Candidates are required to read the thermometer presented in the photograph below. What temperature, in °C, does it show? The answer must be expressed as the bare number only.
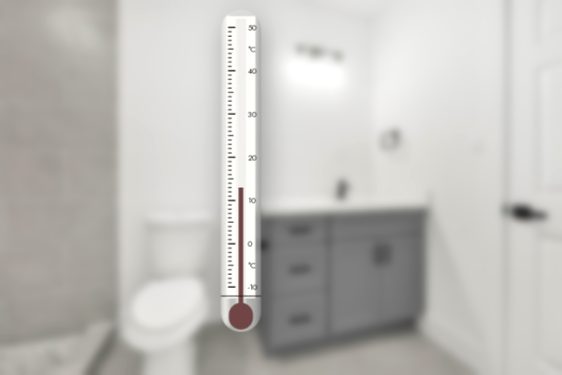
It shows 13
